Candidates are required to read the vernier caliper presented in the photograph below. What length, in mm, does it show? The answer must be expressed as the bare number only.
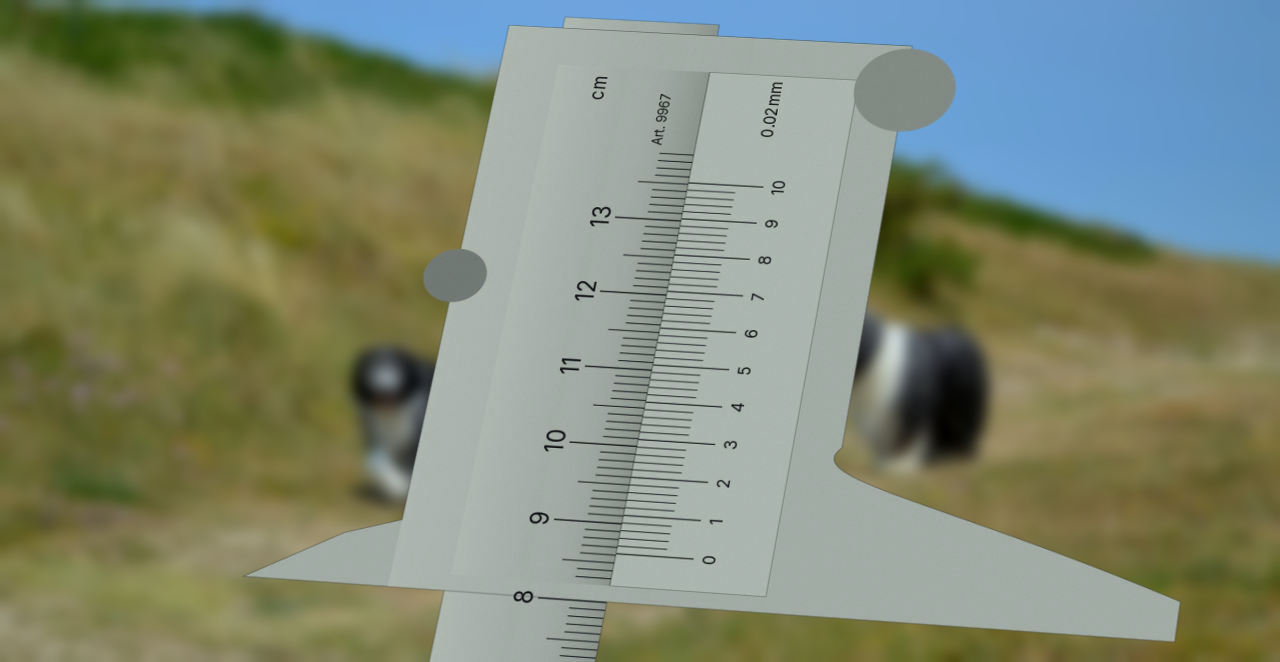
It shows 86.2
